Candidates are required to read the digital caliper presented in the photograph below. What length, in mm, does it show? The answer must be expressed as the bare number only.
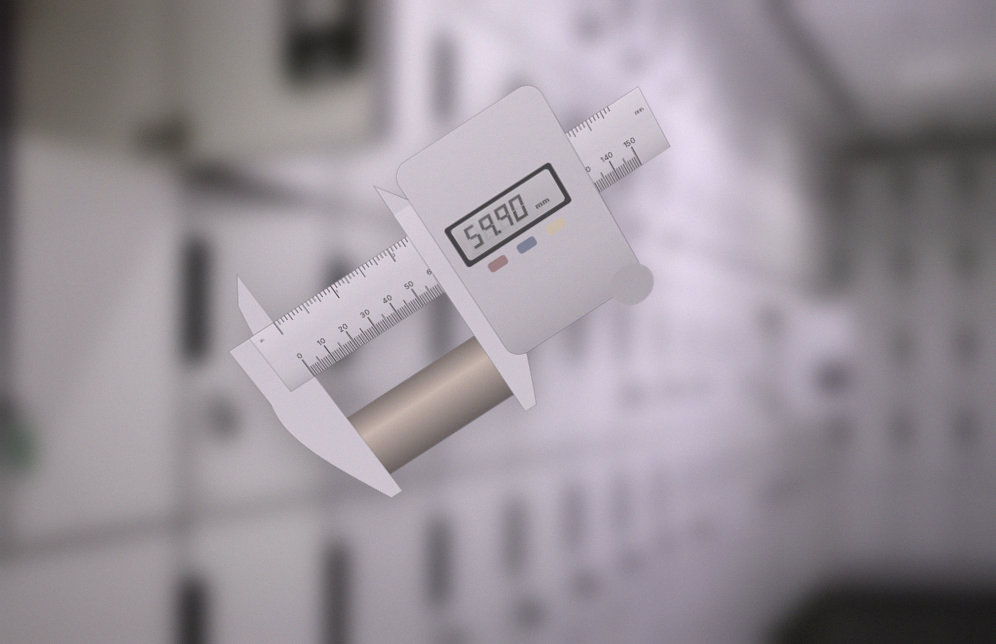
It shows 59.90
